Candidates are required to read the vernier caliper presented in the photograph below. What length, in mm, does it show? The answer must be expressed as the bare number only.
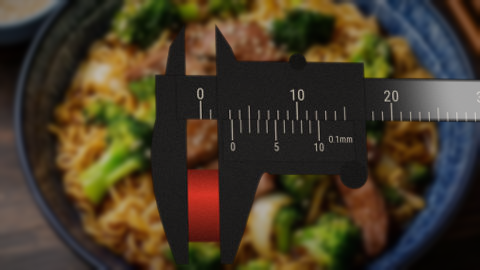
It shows 3.2
